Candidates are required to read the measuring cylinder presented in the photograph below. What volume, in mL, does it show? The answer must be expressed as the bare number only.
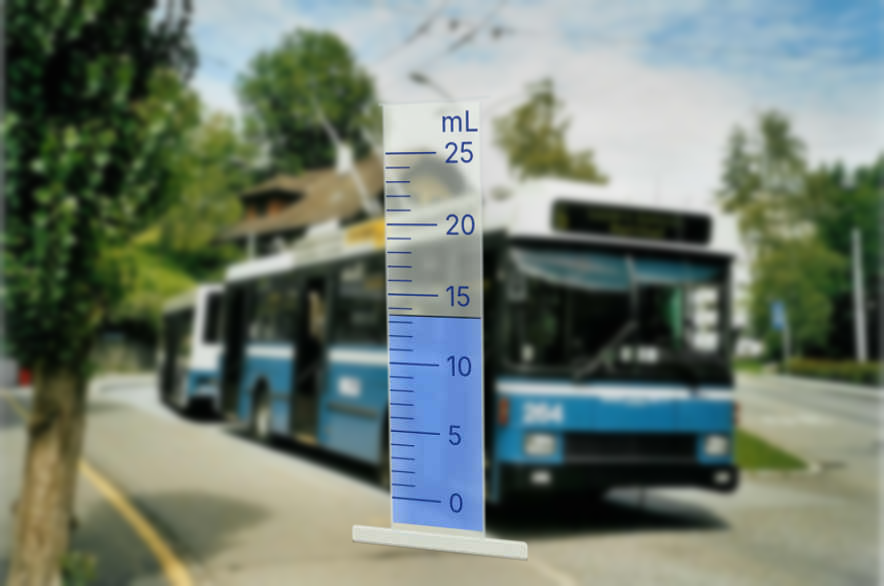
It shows 13.5
